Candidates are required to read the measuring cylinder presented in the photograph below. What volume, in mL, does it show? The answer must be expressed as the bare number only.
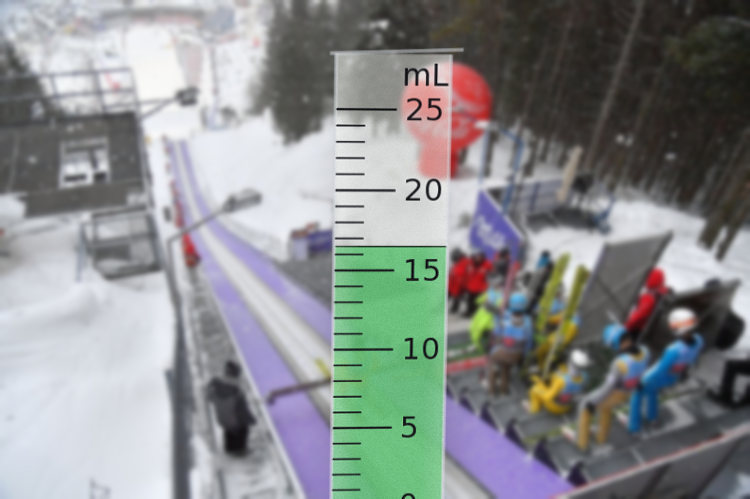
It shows 16.5
